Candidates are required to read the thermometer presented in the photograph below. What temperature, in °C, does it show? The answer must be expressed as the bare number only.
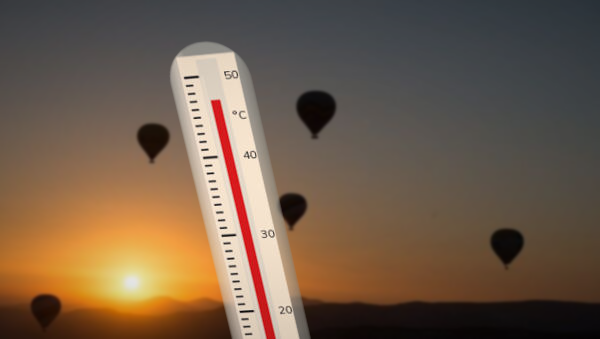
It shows 47
